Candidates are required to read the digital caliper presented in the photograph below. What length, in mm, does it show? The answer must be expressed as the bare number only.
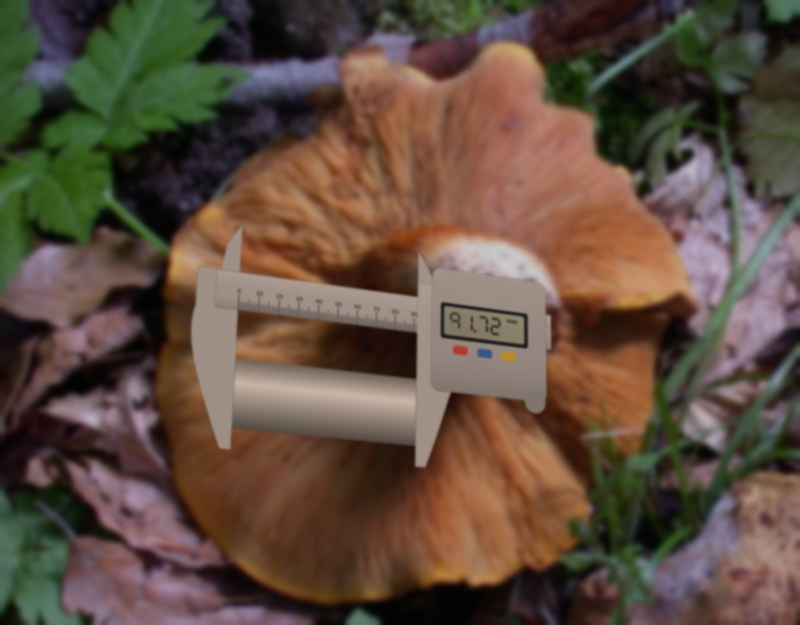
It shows 91.72
